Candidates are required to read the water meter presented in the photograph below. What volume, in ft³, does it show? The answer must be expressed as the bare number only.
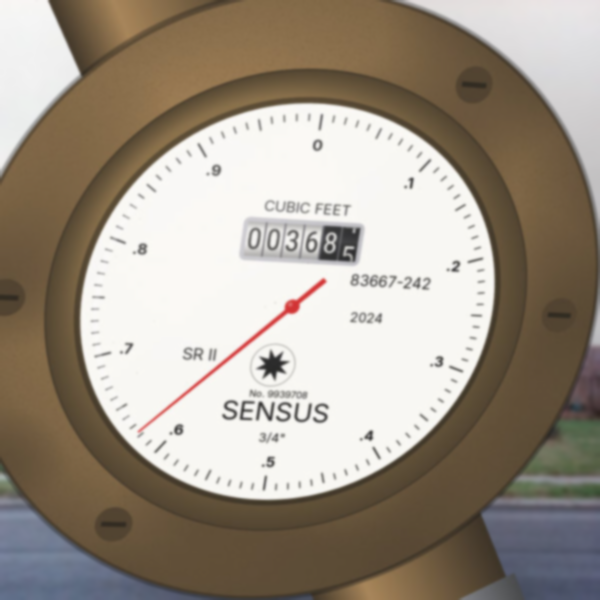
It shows 3684.62
